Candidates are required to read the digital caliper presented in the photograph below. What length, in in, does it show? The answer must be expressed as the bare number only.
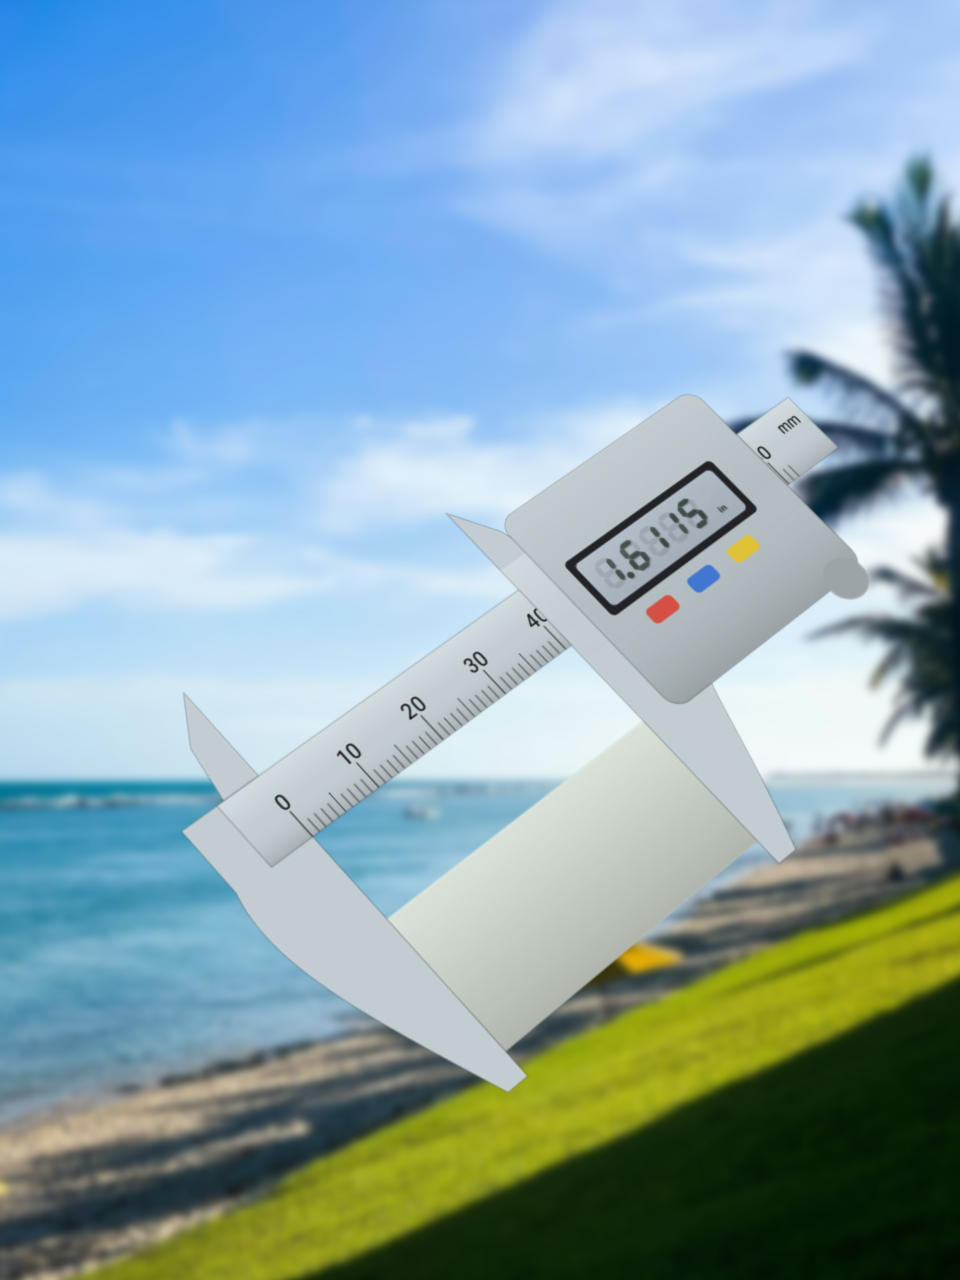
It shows 1.6115
